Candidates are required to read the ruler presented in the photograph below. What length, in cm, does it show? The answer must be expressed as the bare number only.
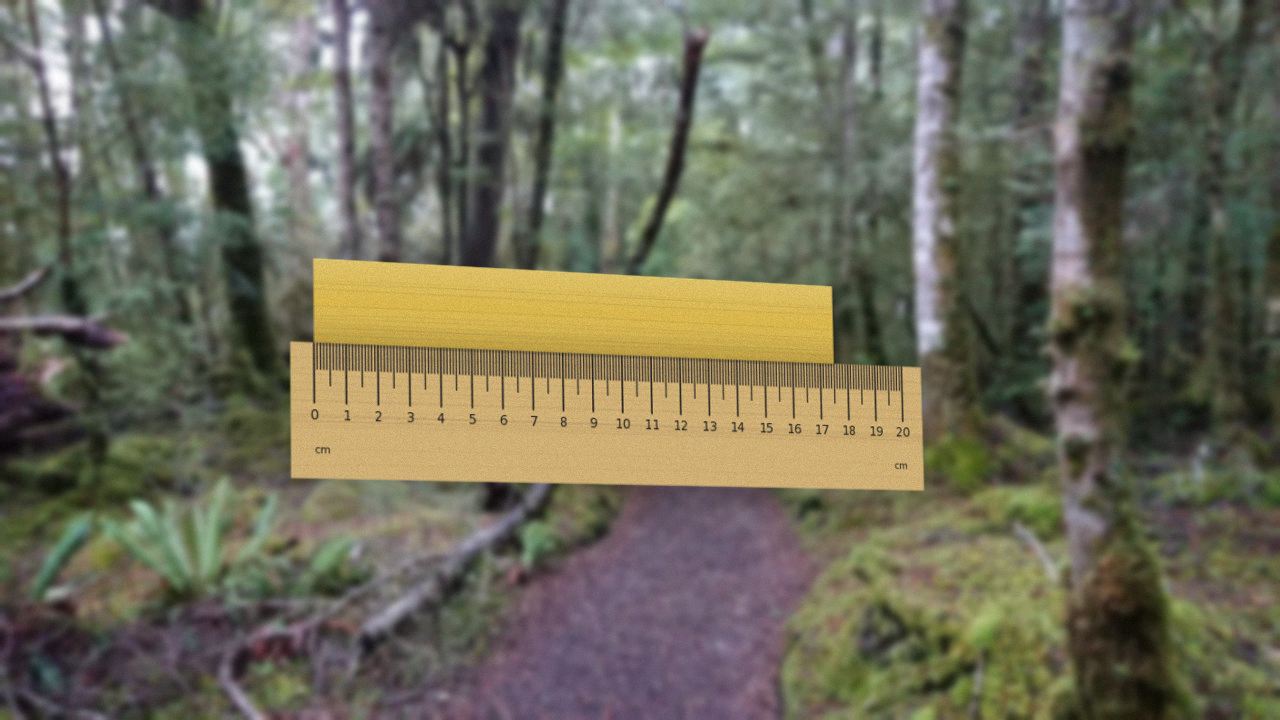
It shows 17.5
